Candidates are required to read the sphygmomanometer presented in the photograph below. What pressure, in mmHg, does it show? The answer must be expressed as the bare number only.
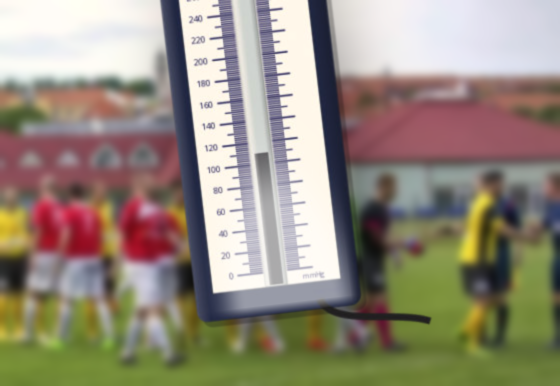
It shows 110
